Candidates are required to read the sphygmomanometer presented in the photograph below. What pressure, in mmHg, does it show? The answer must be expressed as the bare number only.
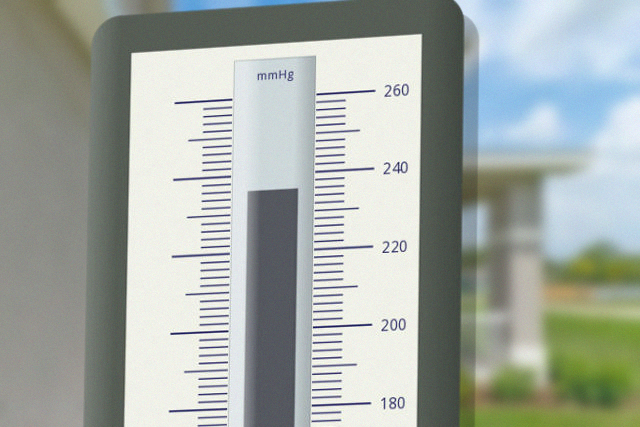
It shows 236
